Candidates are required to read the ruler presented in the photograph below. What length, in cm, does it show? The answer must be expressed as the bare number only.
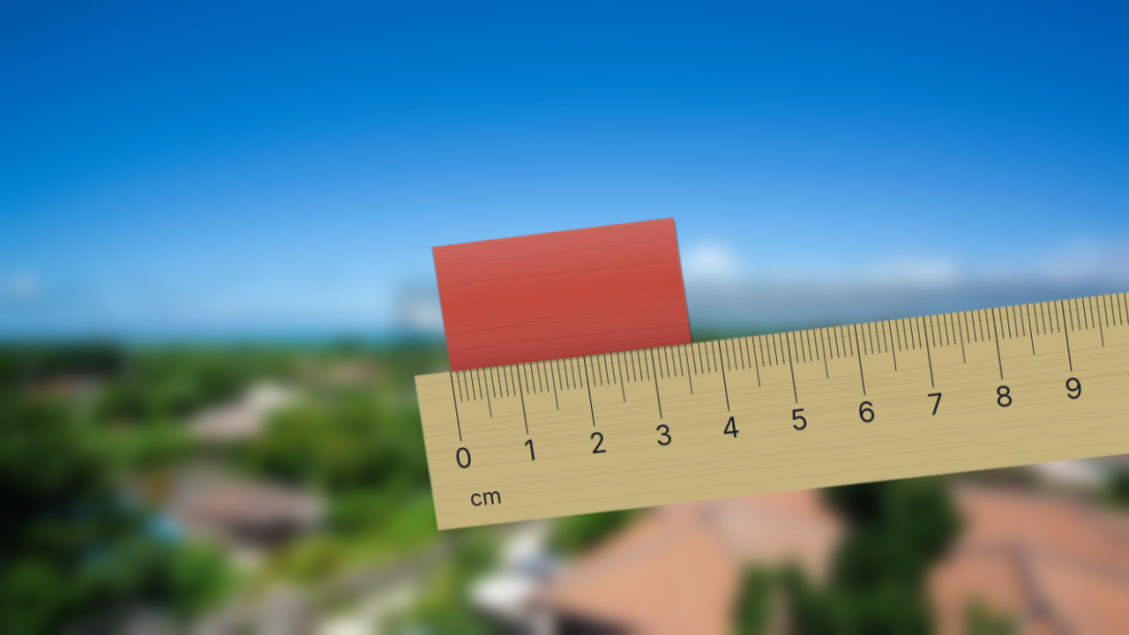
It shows 3.6
